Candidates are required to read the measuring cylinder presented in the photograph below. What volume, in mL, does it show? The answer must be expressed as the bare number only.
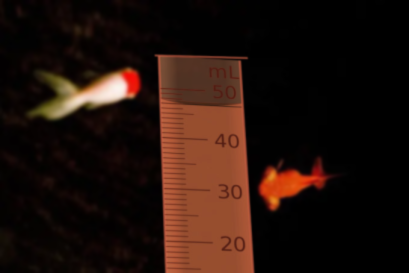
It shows 47
